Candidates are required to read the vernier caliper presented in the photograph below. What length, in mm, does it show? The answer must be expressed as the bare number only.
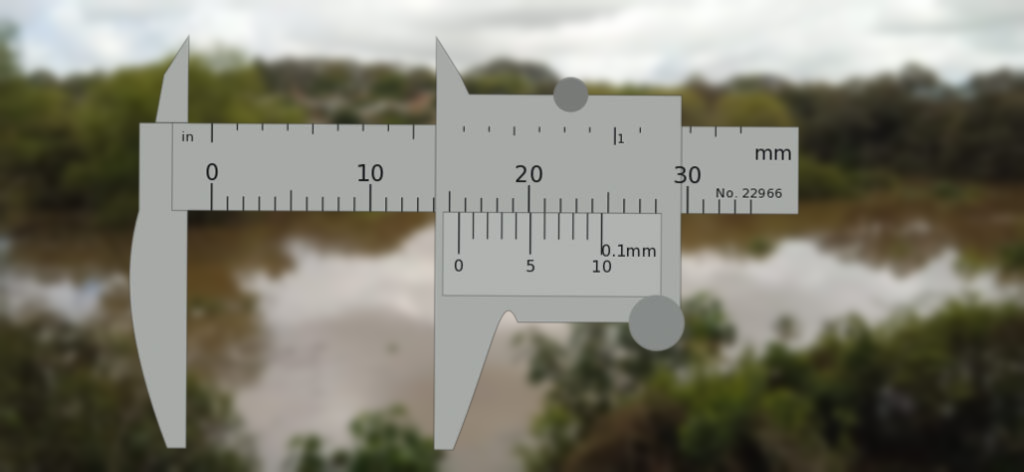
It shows 15.6
